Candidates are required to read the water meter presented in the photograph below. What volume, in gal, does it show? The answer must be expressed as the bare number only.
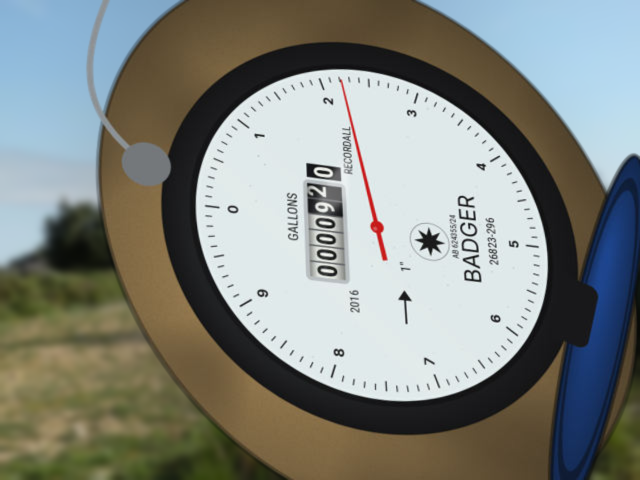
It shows 922.2
